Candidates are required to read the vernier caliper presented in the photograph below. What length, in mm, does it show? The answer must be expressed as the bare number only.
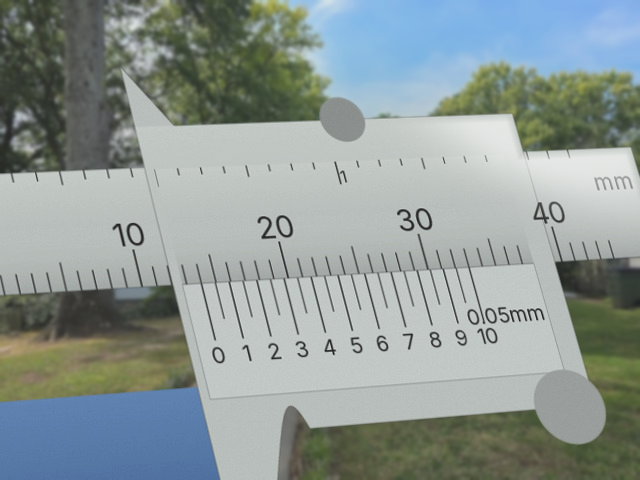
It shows 14.0
